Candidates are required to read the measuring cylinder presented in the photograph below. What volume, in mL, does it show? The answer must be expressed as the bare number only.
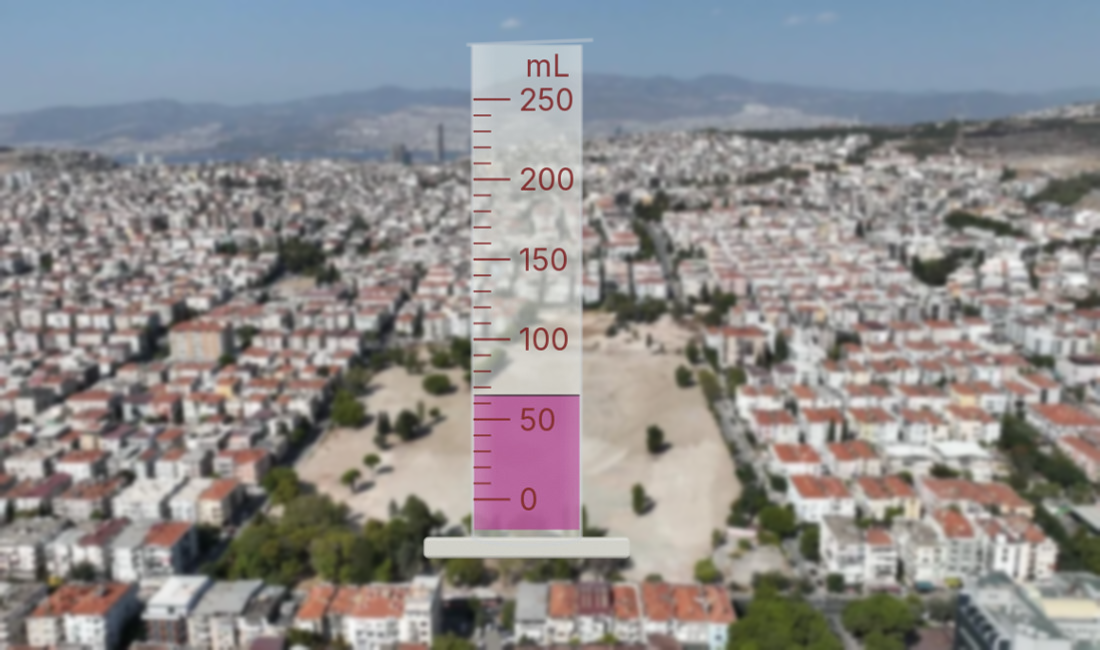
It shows 65
